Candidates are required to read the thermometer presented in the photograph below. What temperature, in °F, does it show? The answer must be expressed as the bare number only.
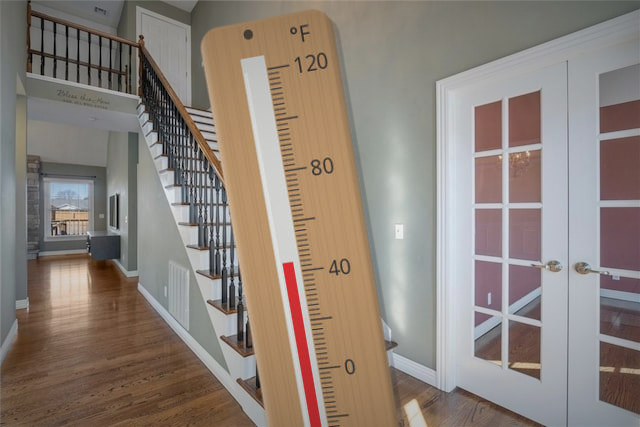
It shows 44
